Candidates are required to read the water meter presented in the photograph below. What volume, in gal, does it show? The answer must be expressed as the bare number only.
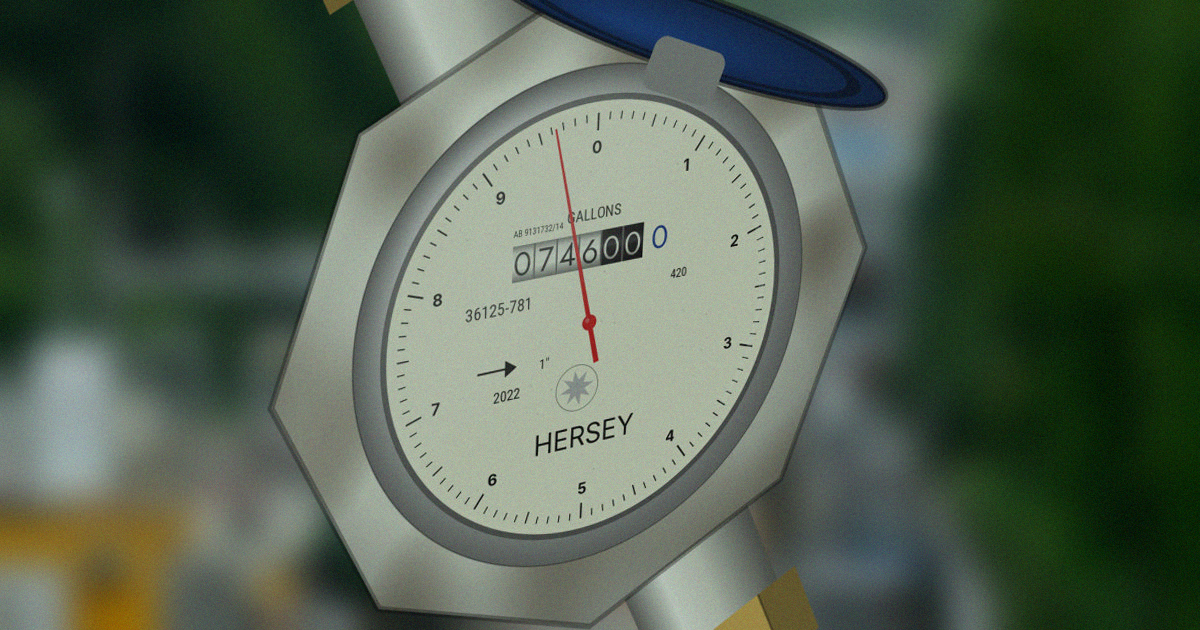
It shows 745999.6
